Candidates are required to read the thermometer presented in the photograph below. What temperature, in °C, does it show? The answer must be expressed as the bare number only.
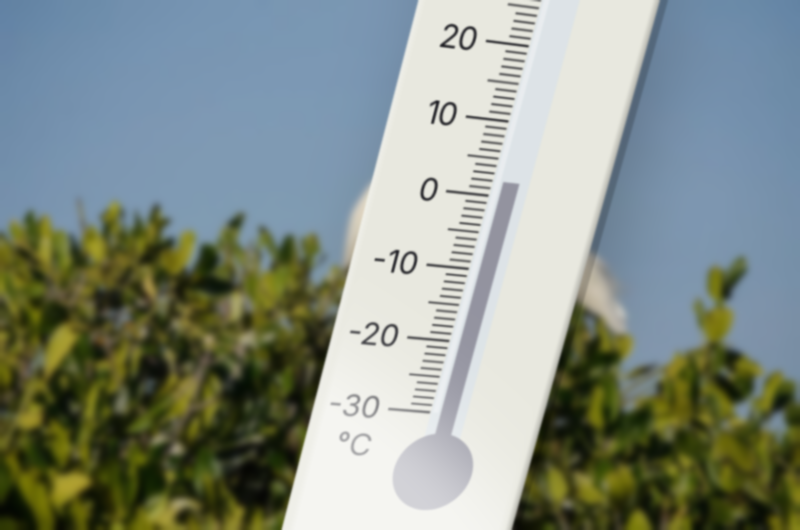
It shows 2
